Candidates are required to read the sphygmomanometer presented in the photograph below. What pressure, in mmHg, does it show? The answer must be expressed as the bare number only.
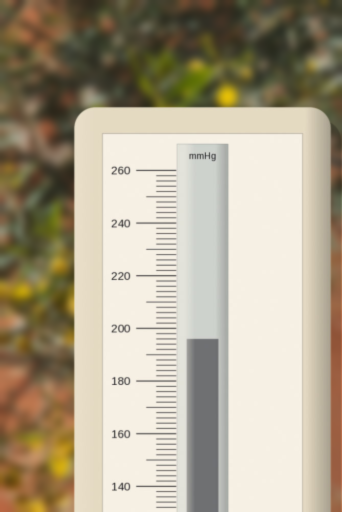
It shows 196
